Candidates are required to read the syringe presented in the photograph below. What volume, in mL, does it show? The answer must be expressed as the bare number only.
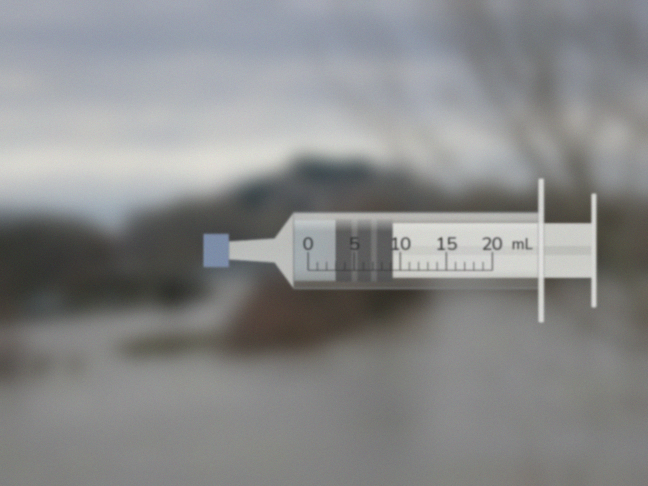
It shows 3
